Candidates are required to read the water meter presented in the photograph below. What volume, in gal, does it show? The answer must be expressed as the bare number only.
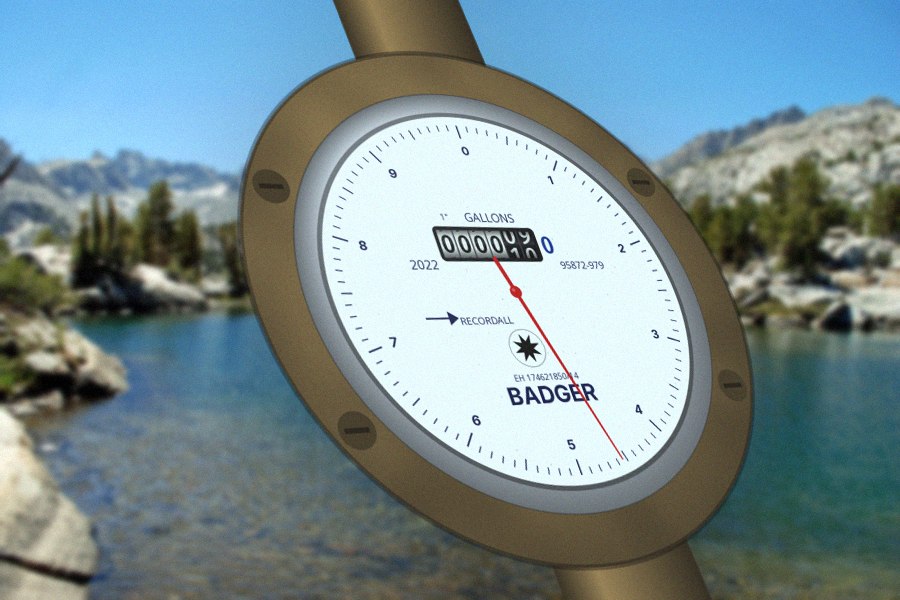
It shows 94.5
